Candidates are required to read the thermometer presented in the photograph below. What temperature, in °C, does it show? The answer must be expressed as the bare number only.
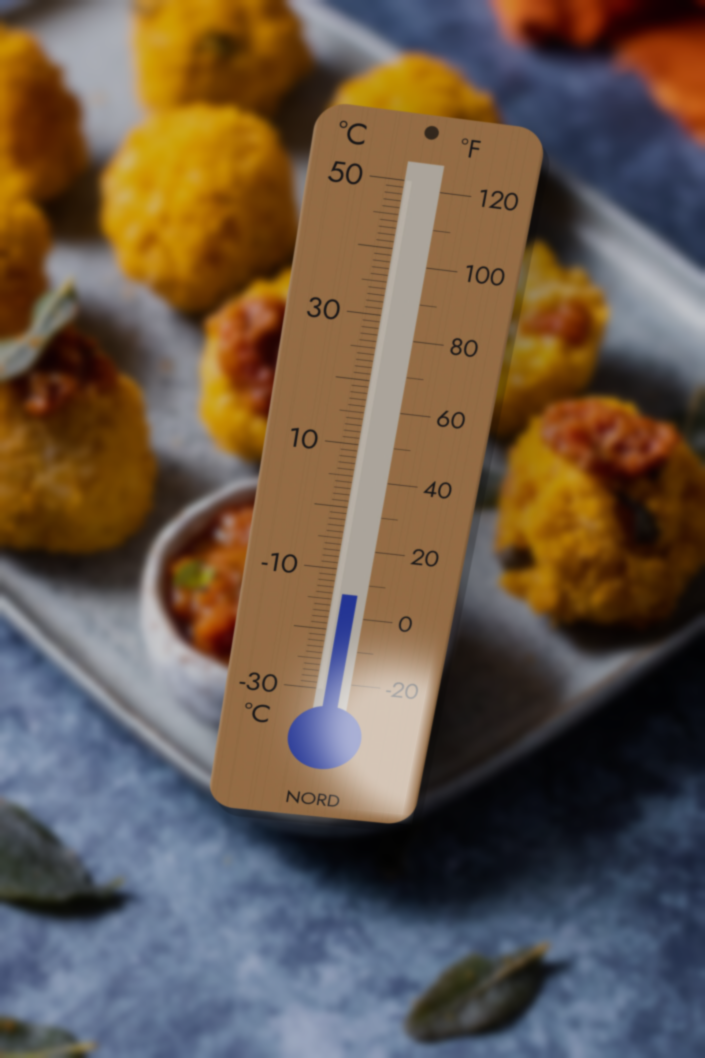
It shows -14
